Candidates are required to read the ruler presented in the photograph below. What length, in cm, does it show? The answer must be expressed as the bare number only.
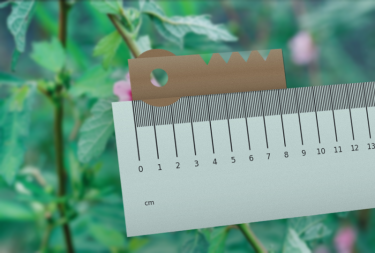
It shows 8.5
